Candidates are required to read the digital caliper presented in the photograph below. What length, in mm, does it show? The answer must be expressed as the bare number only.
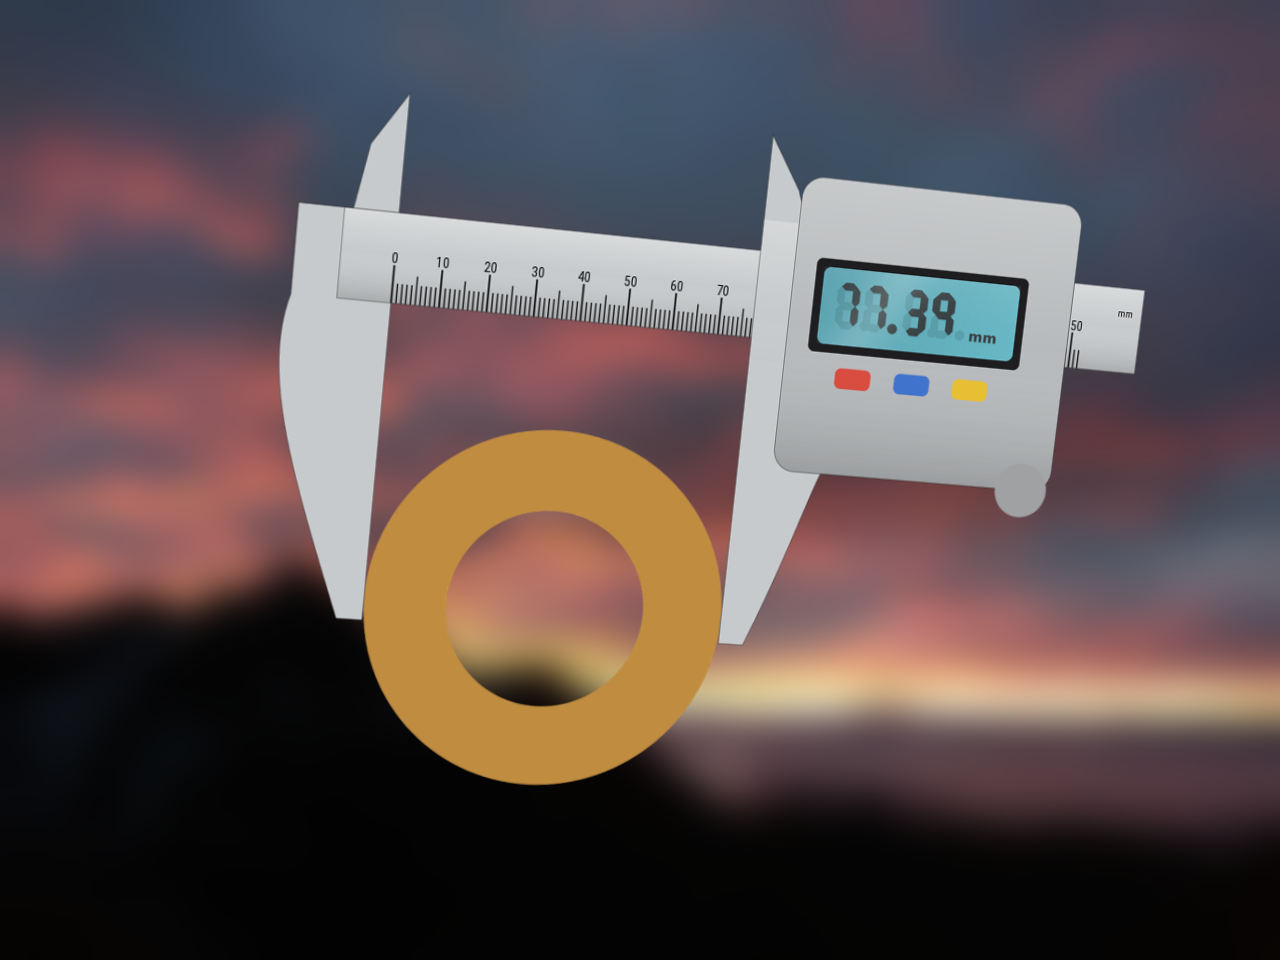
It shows 77.39
